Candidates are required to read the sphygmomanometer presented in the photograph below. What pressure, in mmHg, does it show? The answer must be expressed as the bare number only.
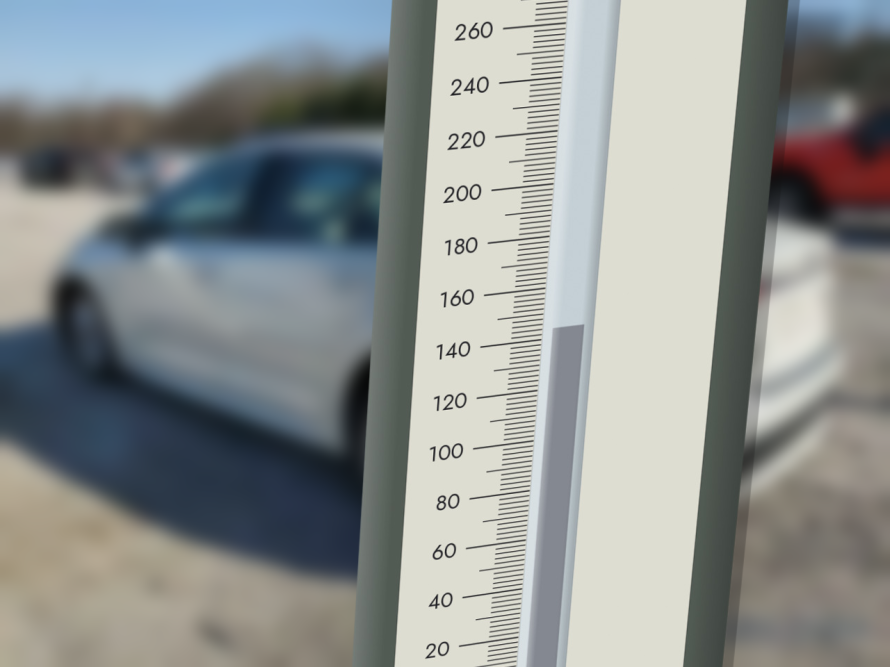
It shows 144
